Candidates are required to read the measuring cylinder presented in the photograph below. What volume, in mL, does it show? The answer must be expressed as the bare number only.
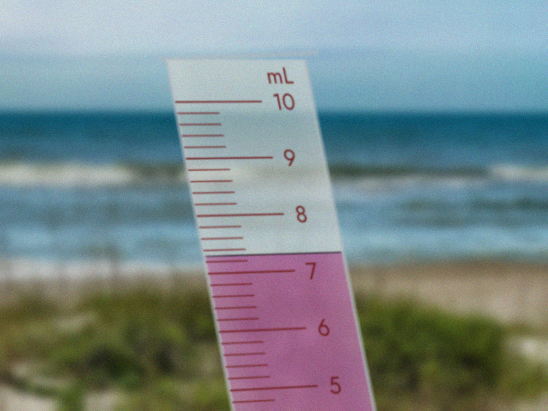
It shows 7.3
